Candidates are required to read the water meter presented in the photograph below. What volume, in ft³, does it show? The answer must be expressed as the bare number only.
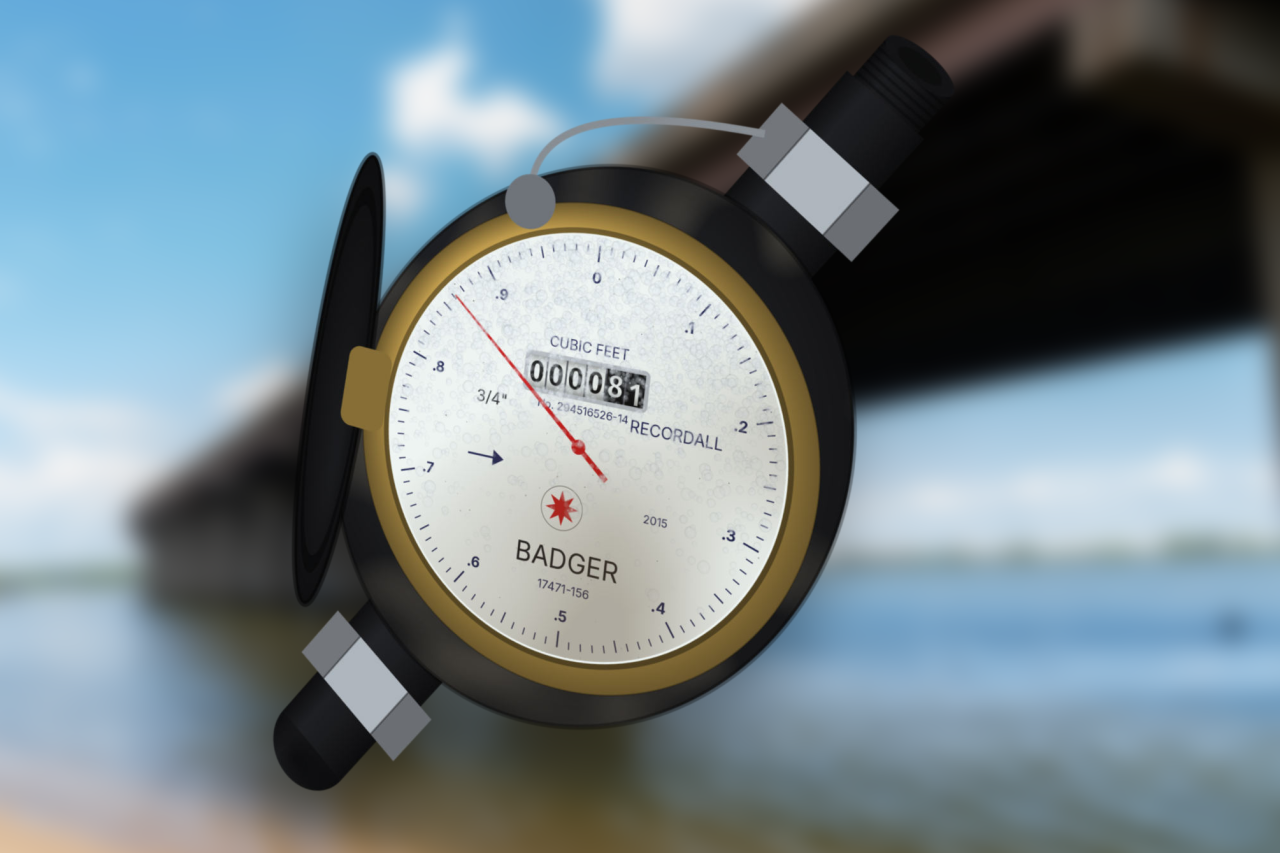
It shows 80.86
